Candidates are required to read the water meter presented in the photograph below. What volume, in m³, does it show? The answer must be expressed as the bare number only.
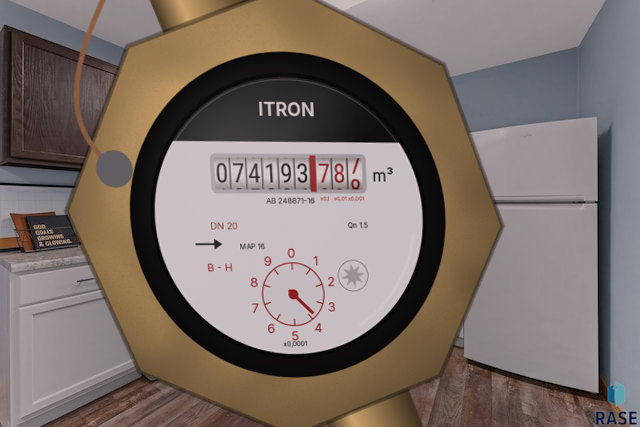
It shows 74193.7873
